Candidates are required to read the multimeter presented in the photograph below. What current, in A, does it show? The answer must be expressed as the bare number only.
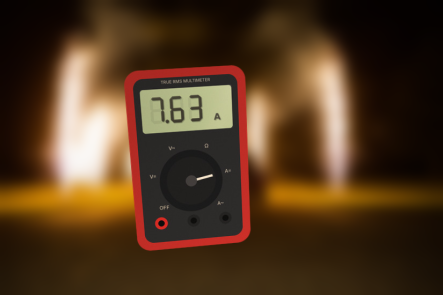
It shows 7.63
